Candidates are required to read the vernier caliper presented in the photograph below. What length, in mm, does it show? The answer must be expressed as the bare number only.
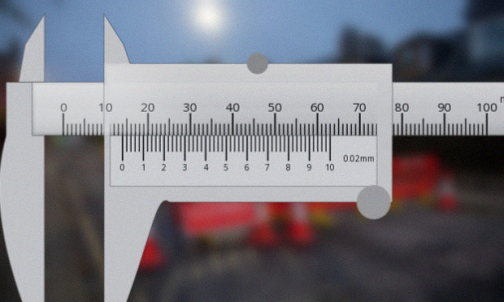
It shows 14.0
